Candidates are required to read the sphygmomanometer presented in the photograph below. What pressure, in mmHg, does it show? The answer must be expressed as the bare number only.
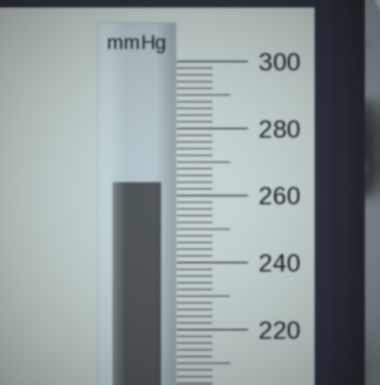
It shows 264
